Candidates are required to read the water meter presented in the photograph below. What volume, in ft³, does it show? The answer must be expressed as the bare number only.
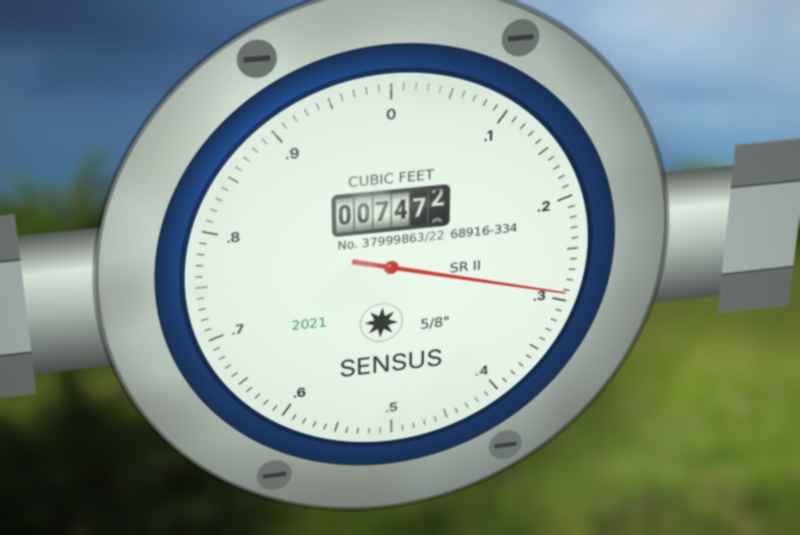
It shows 7472.29
